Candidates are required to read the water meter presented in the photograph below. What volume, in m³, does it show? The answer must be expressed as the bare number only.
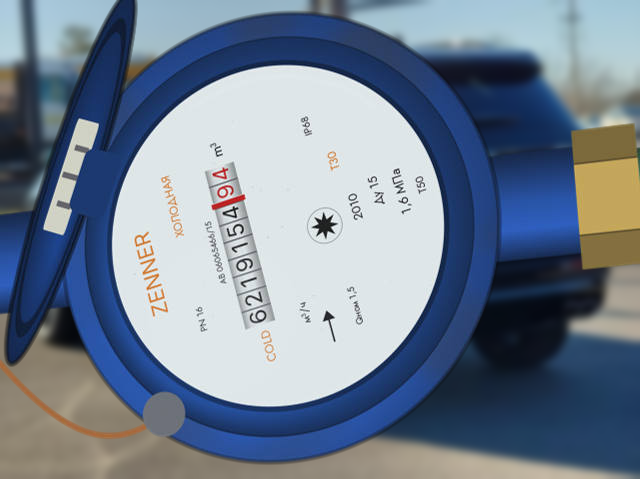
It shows 6219154.94
